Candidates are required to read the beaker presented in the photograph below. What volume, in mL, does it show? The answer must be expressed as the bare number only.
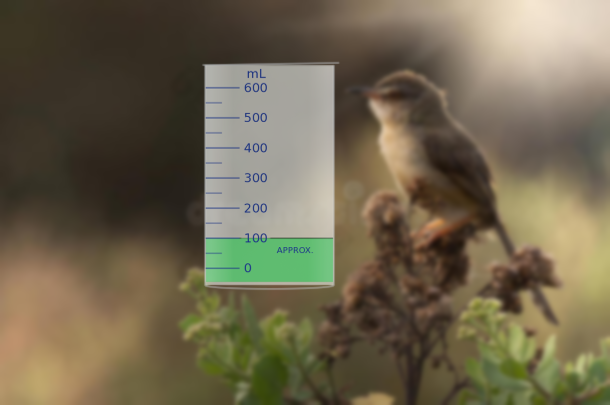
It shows 100
